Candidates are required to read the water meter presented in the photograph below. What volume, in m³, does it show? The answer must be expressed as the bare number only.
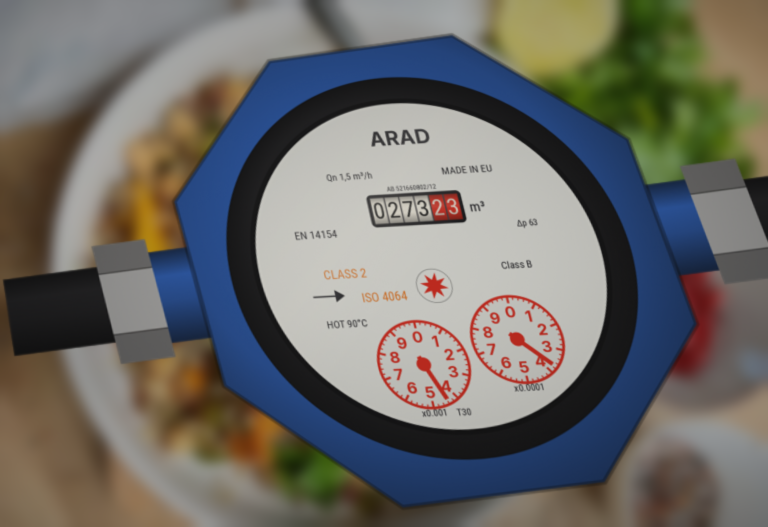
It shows 273.2343
